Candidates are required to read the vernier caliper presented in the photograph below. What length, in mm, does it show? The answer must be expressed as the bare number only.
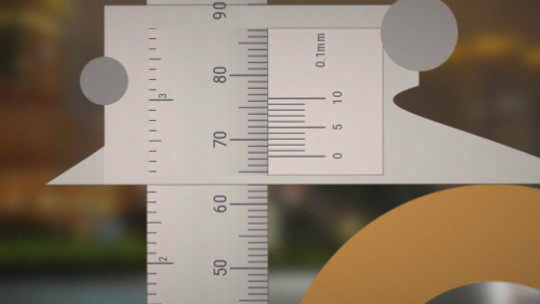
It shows 67.4
